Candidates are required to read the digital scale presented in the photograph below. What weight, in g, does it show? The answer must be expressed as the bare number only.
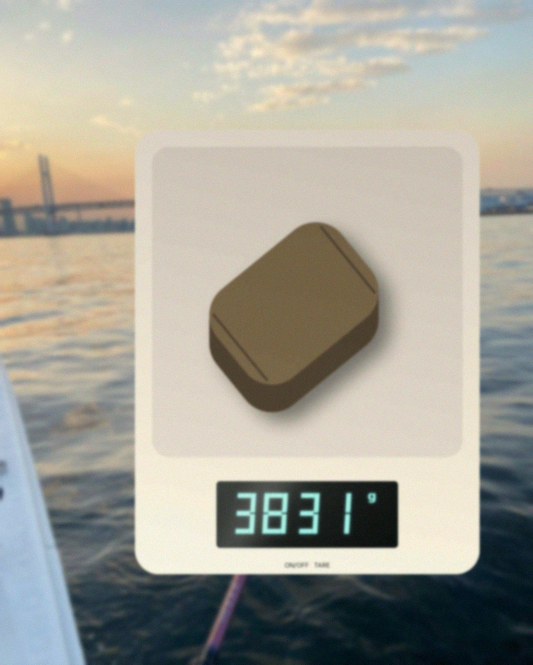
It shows 3831
